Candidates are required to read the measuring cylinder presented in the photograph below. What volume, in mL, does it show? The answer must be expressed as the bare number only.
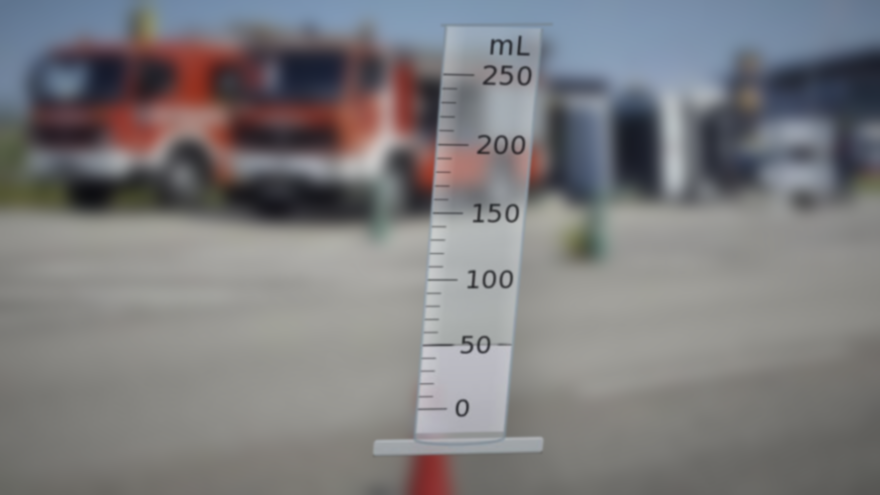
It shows 50
